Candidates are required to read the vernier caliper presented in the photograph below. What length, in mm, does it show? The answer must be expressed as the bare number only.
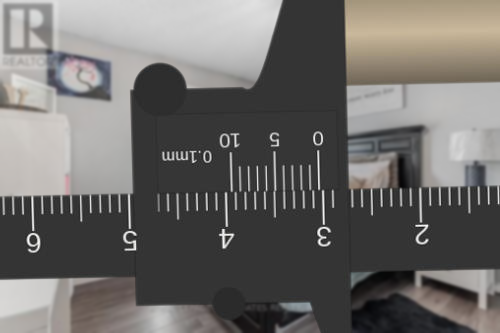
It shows 30.4
